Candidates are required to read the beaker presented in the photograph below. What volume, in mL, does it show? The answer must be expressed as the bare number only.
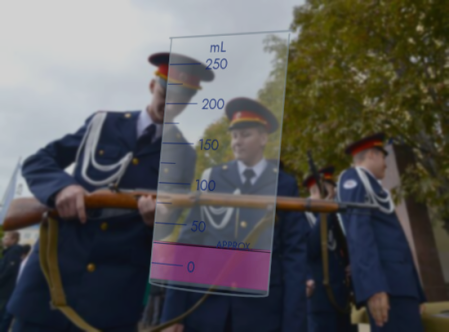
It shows 25
